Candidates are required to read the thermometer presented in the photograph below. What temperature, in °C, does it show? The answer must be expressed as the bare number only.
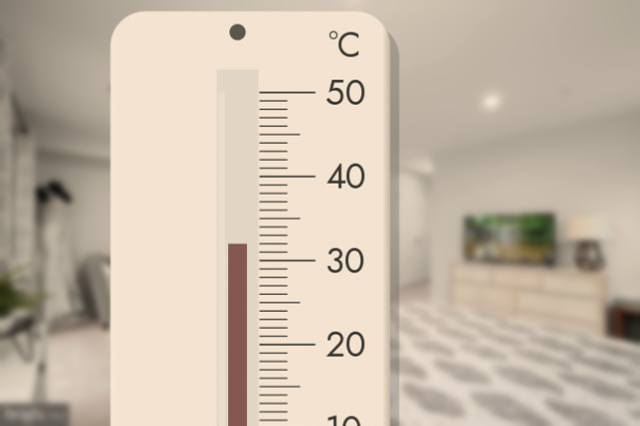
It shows 32
